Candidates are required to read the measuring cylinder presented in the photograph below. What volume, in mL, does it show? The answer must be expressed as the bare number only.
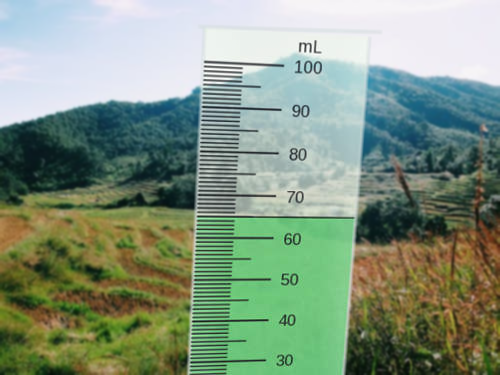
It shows 65
